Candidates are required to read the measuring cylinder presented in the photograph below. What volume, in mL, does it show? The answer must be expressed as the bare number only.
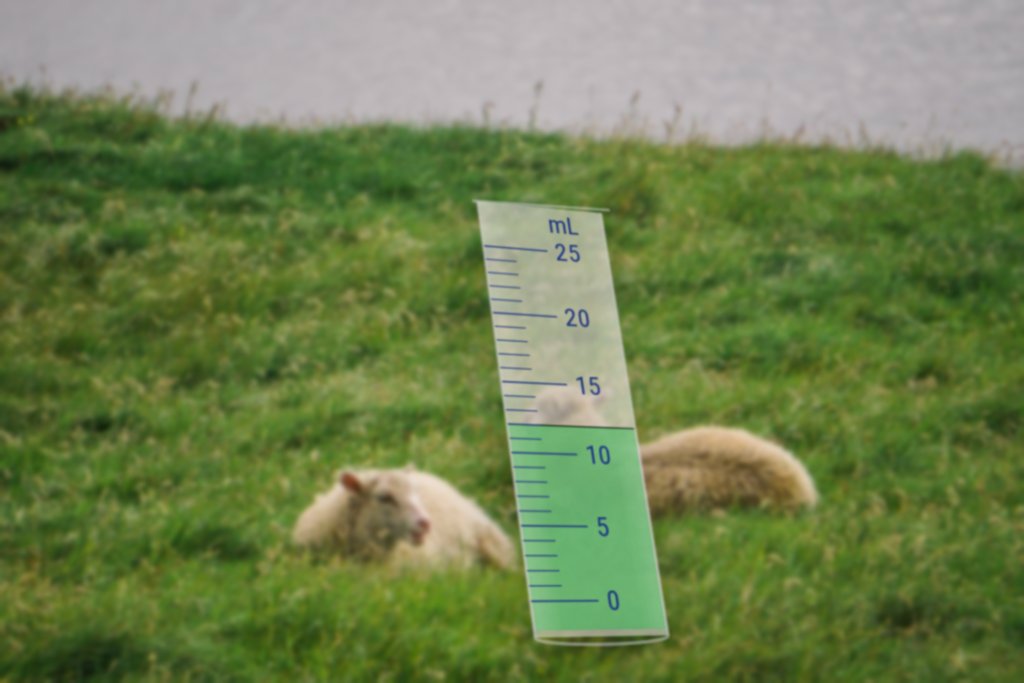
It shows 12
